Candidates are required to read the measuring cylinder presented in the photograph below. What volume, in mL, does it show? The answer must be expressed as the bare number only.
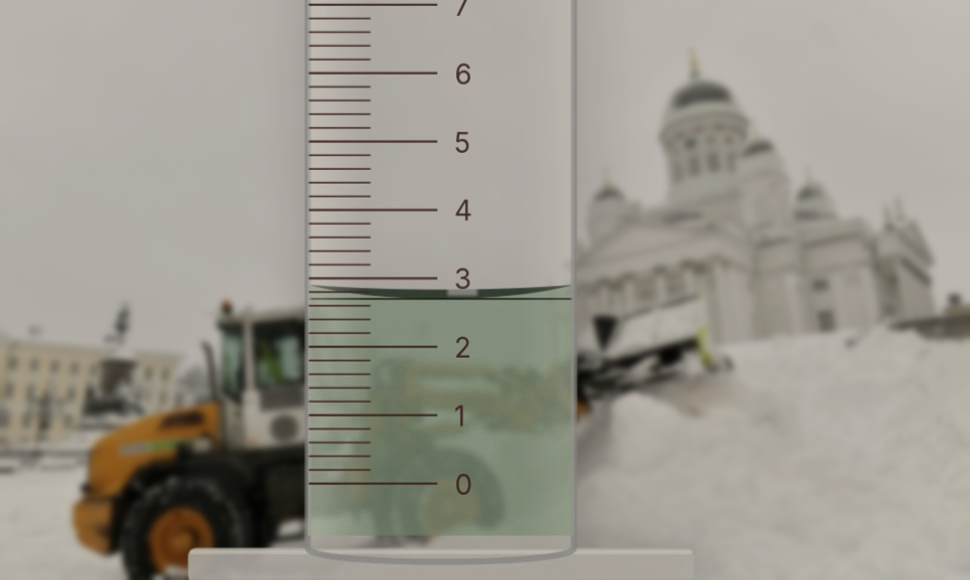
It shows 2.7
